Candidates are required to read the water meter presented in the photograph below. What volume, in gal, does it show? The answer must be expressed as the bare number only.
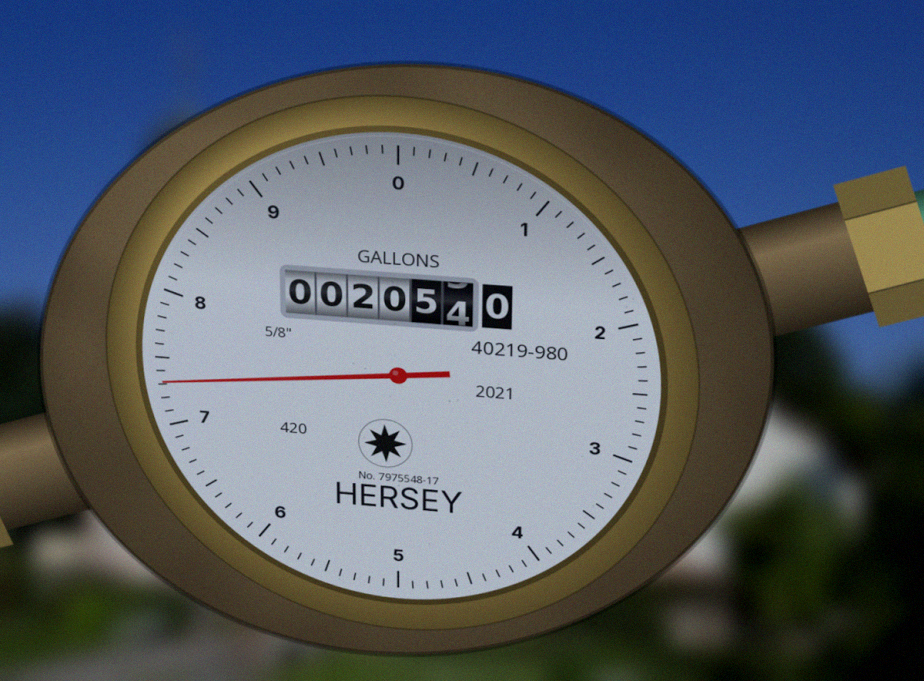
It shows 20537.3
